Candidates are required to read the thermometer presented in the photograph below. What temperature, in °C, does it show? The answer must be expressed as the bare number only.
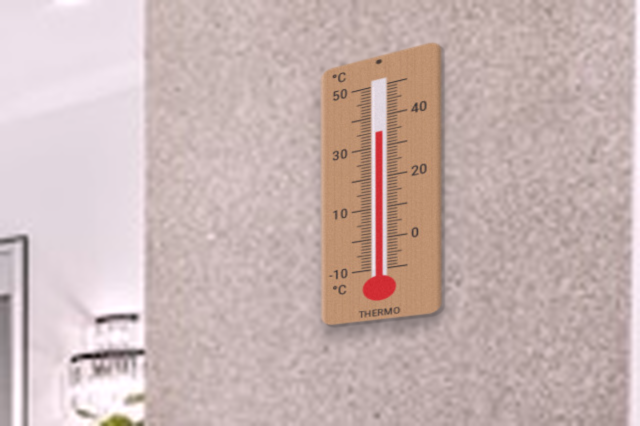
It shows 35
